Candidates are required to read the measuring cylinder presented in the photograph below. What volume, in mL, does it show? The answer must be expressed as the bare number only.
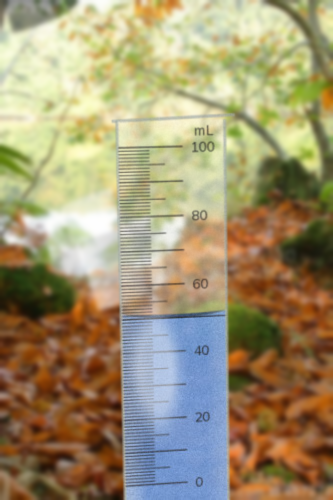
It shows 50
